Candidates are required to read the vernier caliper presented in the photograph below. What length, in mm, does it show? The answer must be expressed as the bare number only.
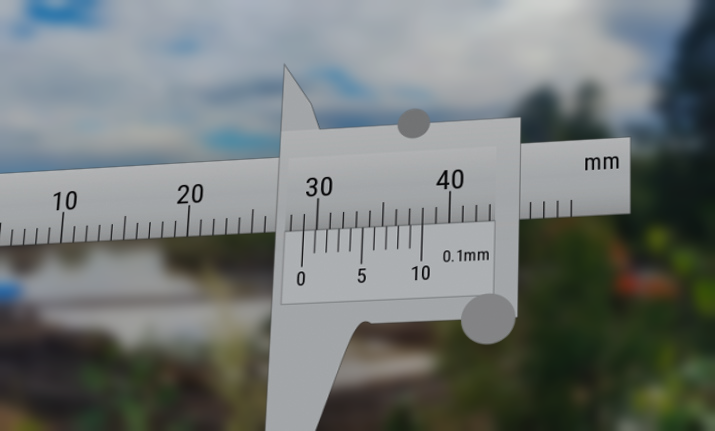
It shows 29.0
